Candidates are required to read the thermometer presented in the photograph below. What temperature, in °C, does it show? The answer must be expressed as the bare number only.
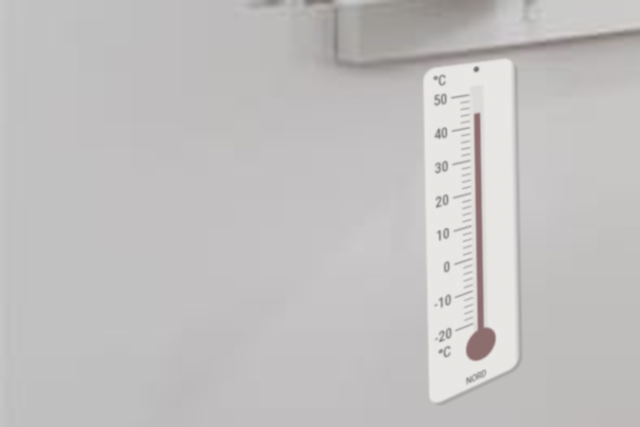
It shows 44
